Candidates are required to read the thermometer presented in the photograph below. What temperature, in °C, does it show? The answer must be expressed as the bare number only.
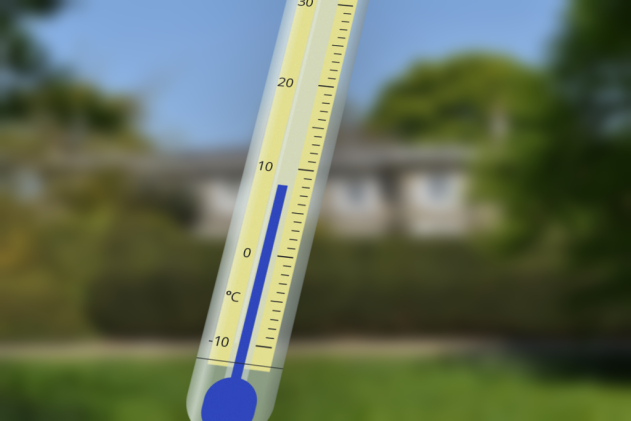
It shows 8
